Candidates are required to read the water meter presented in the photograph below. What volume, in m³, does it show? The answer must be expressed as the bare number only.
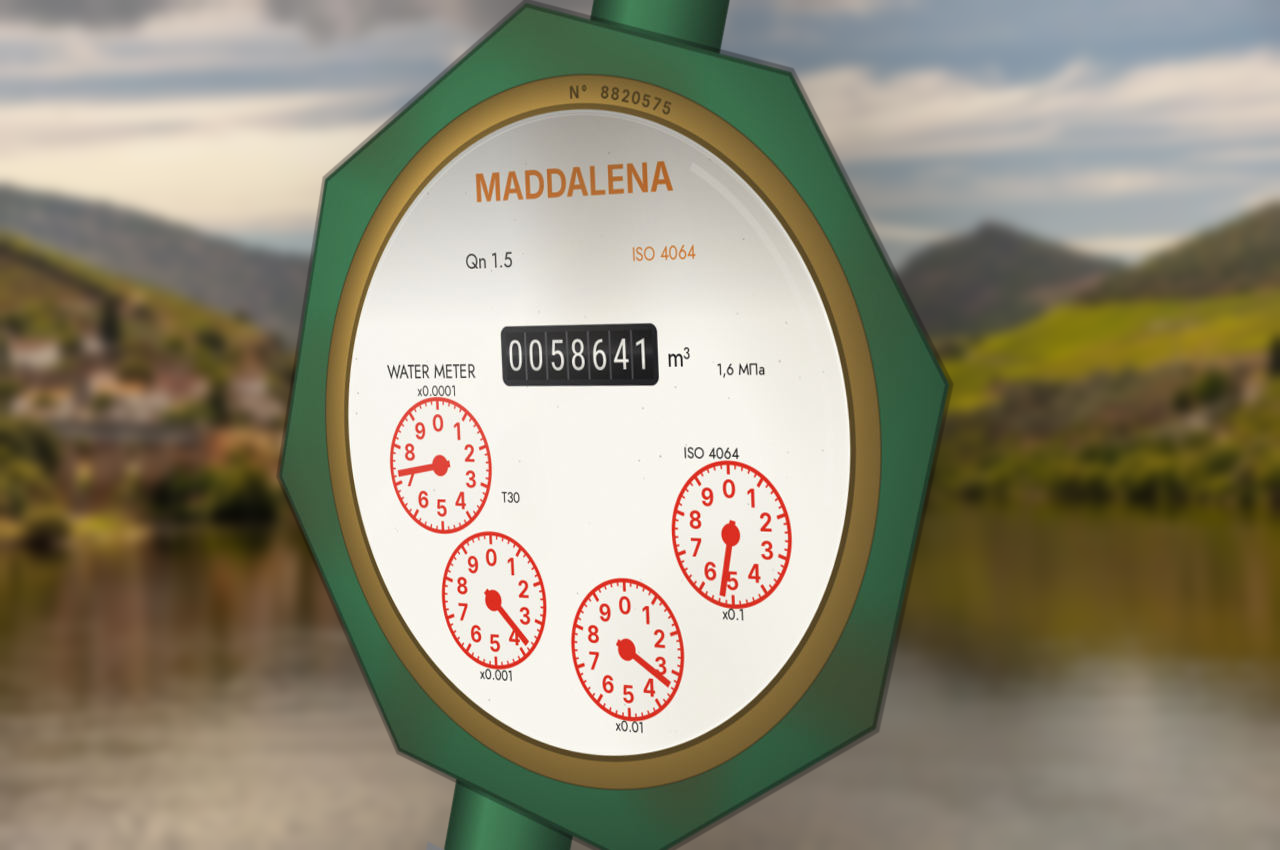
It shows 58641.5337
